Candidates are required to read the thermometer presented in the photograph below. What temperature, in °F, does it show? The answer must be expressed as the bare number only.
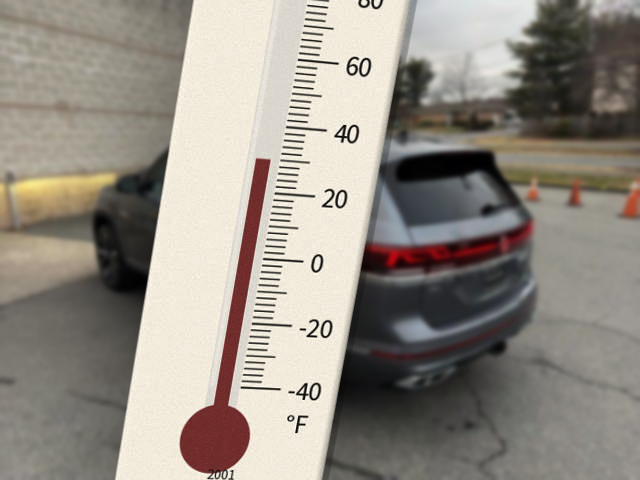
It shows 30
